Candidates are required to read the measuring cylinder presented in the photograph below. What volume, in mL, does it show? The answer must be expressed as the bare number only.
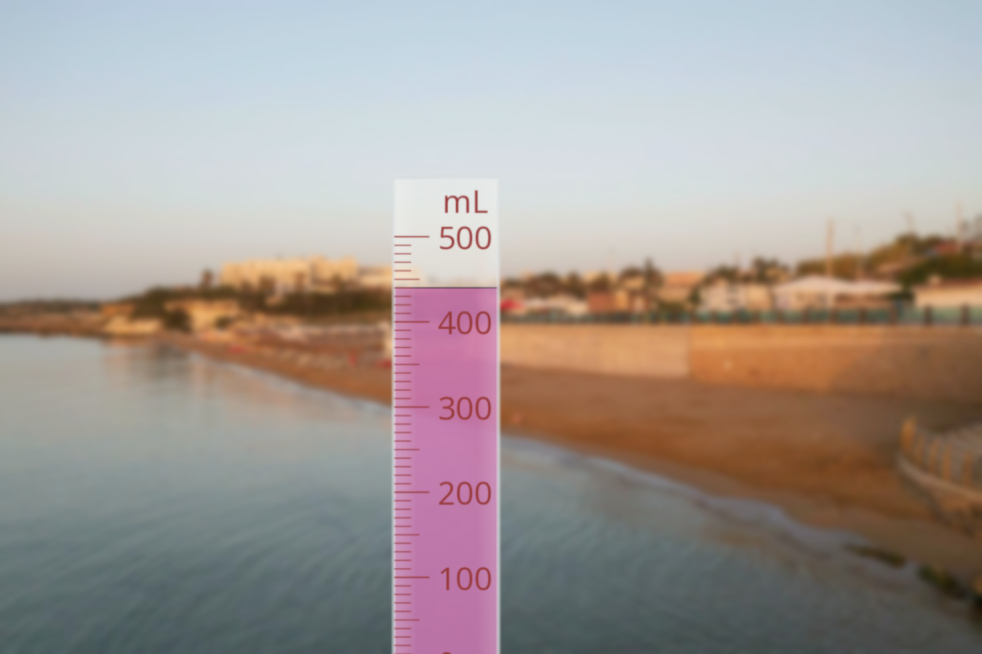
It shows 440
